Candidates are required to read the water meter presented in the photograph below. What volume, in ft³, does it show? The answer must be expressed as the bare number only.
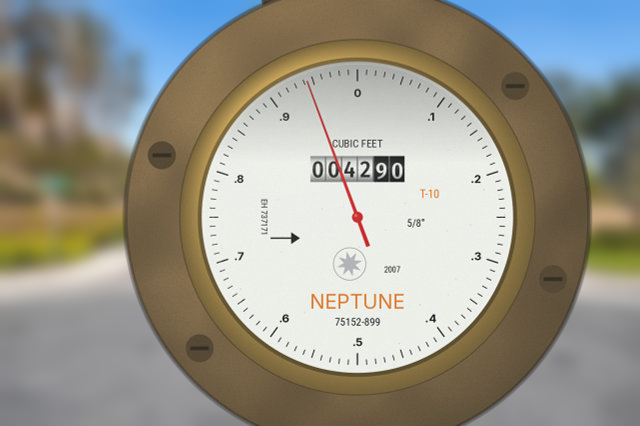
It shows 4289.94
